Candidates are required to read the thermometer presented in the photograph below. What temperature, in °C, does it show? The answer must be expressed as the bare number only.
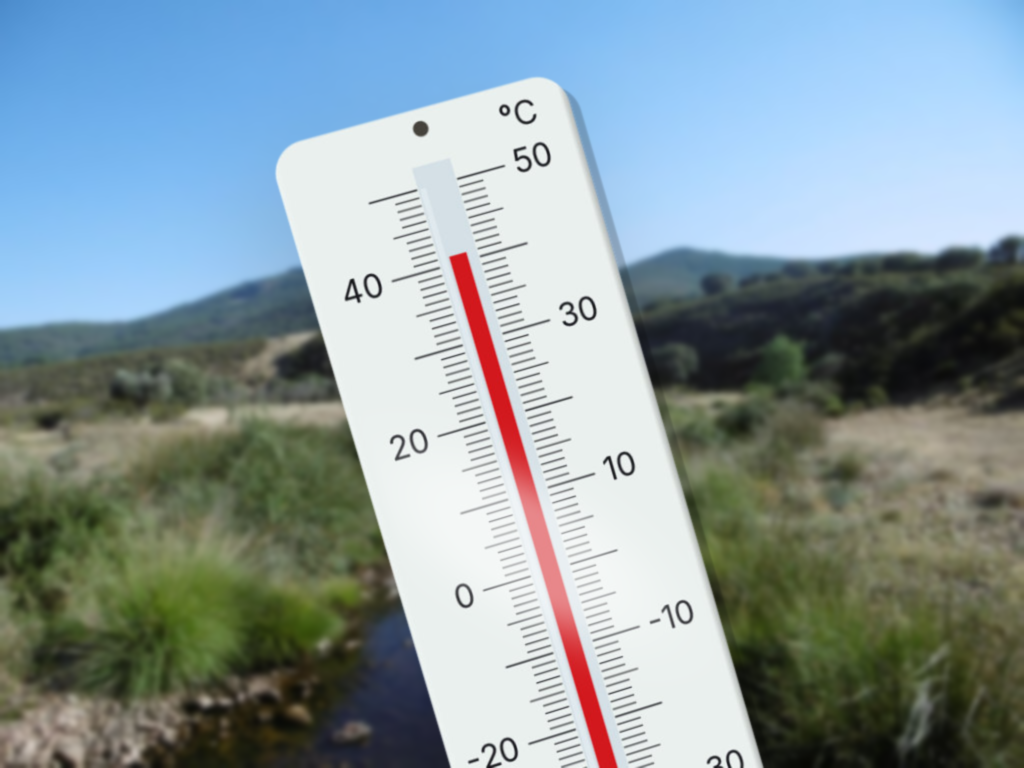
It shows 41
